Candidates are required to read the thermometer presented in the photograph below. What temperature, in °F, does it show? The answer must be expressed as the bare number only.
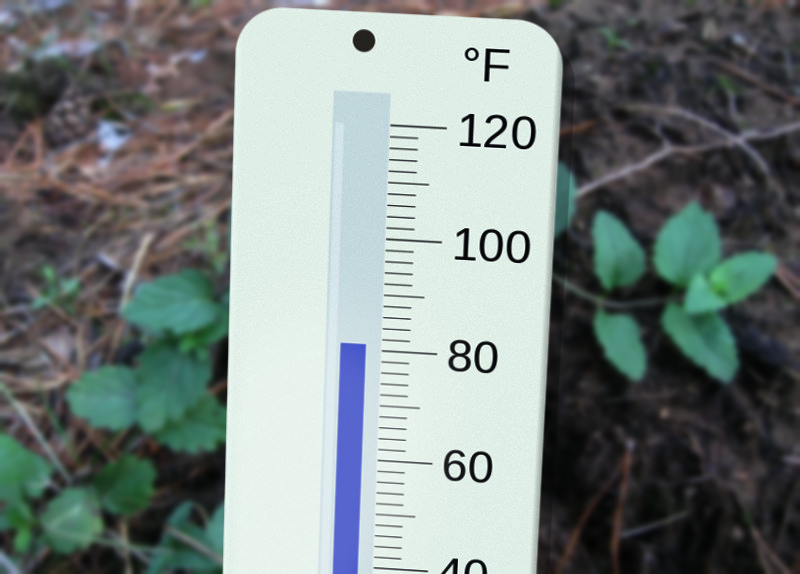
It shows 81
